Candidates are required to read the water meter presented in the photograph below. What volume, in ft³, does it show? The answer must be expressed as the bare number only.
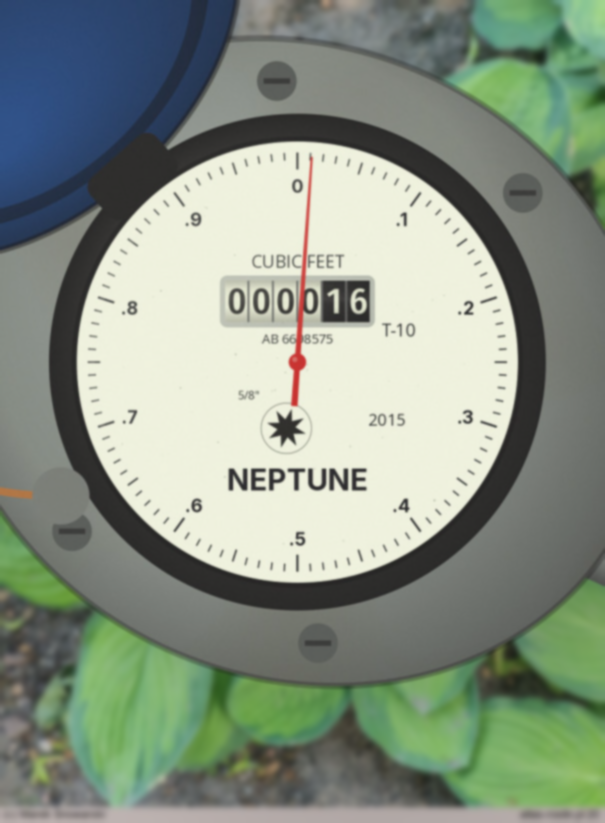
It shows 16.01
